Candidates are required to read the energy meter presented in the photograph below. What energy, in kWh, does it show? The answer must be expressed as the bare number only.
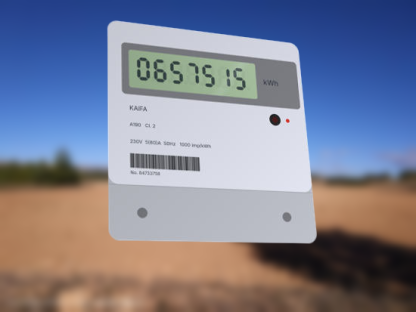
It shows 657515
